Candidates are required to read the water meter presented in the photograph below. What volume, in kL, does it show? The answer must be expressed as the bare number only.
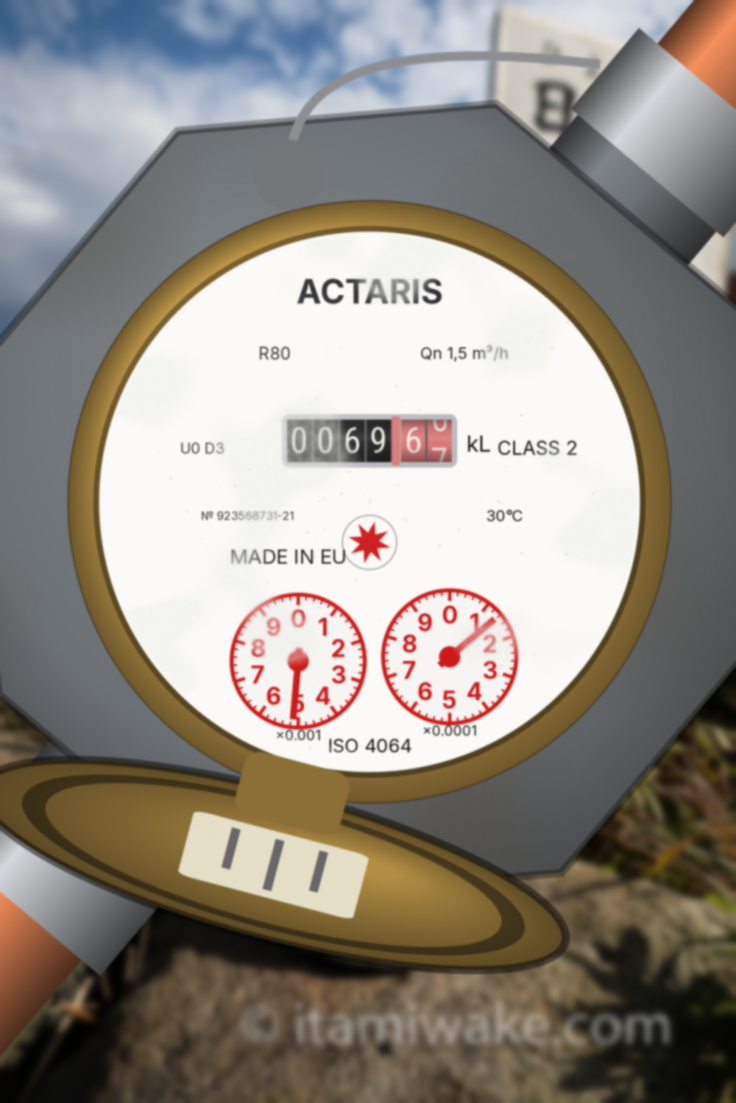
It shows 69.6651
